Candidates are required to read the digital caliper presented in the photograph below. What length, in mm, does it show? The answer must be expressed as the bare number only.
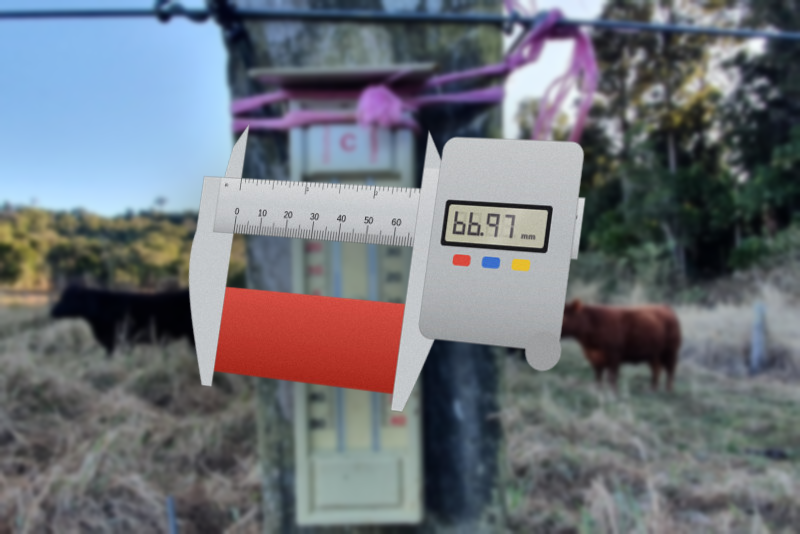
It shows 66.97
